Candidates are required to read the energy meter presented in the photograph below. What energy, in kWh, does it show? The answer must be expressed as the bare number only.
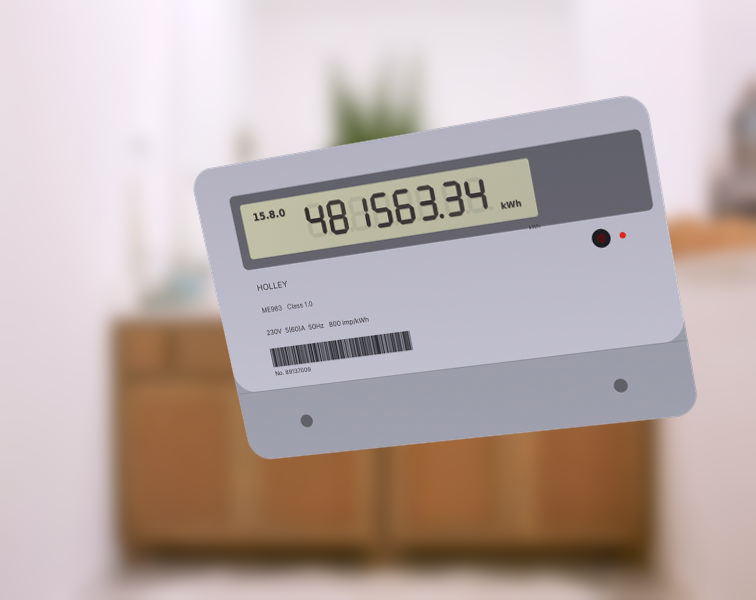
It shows 481563.34
